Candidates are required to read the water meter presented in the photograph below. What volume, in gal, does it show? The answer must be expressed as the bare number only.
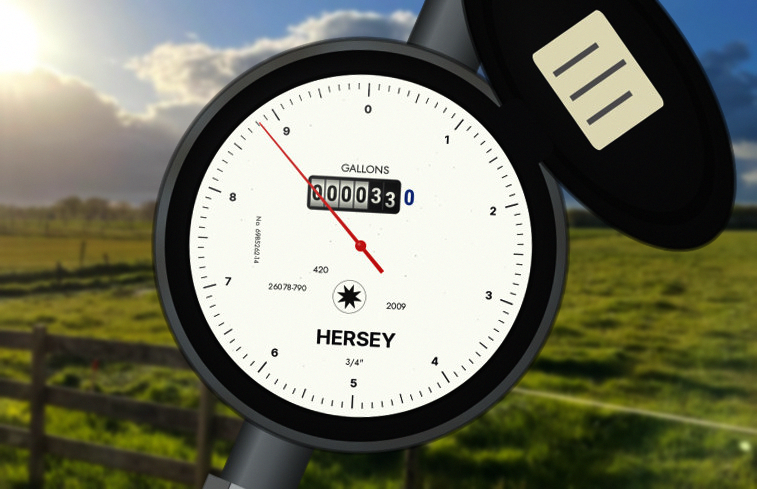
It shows 328.8
